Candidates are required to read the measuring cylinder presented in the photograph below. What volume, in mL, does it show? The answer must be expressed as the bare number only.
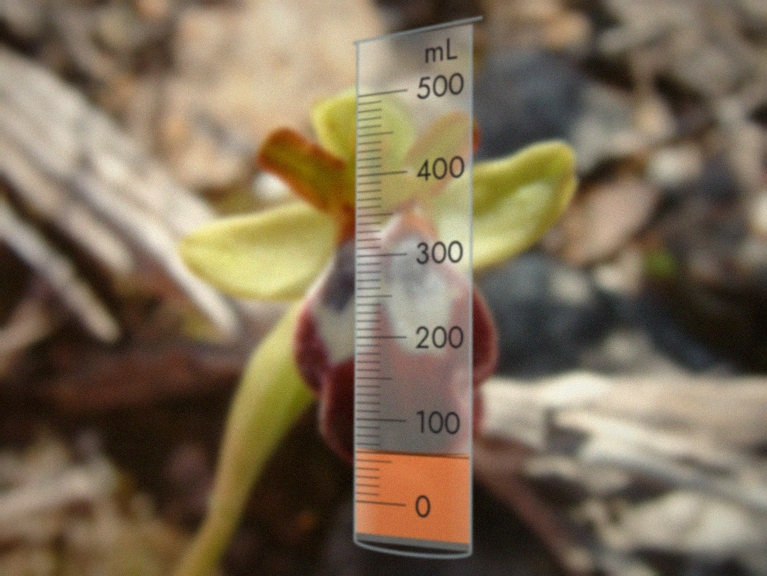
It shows 60
